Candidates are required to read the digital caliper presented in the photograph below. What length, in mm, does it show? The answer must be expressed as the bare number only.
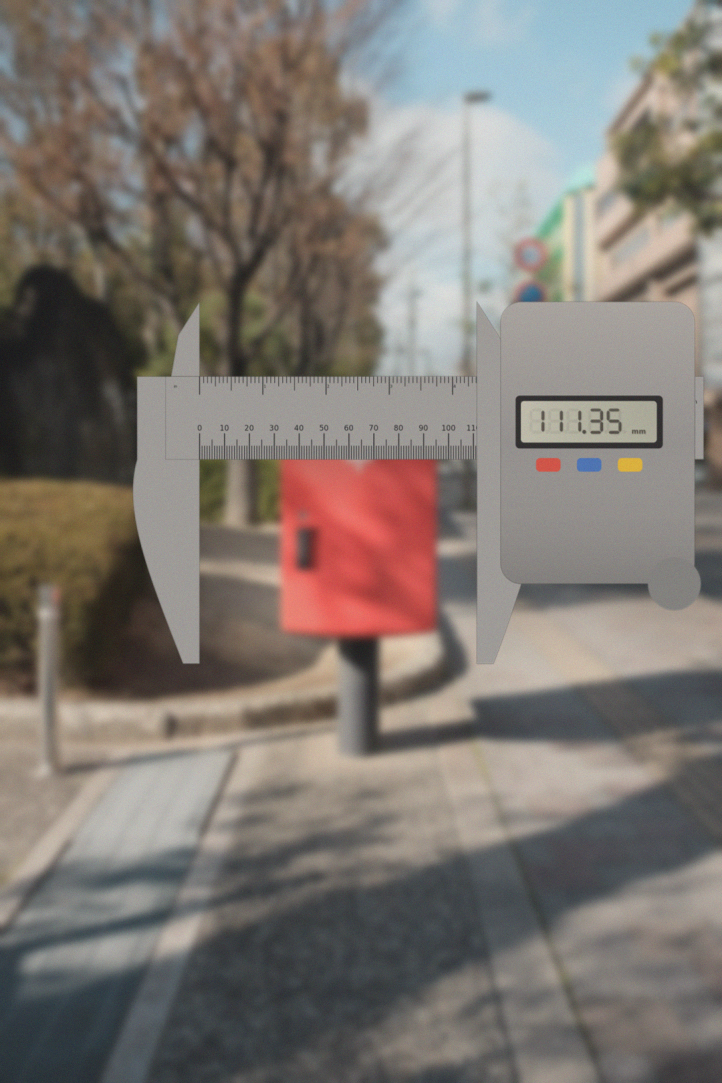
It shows 111.35
